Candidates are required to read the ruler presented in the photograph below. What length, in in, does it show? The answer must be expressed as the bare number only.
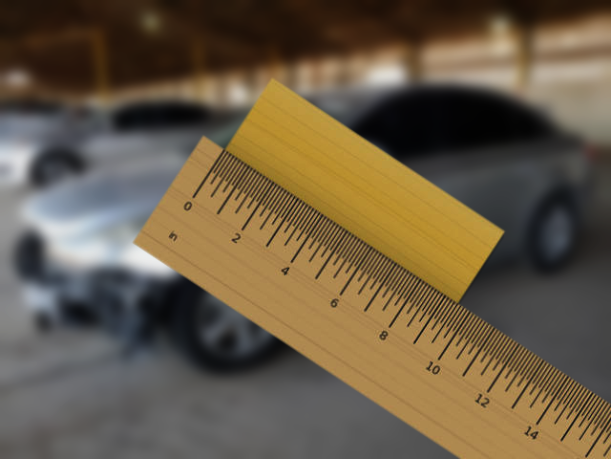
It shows 9.5
